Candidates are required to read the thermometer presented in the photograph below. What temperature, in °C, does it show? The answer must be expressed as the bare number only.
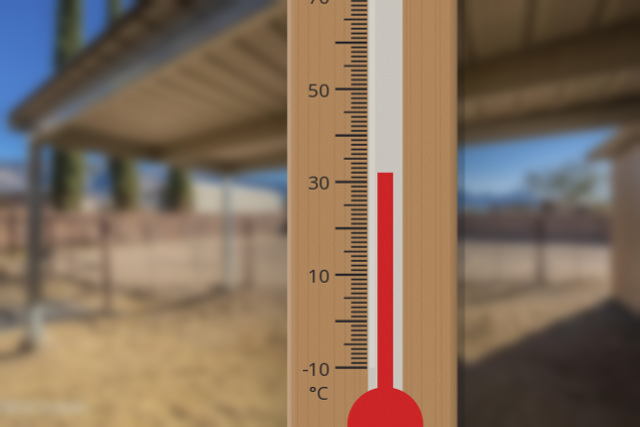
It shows 32
